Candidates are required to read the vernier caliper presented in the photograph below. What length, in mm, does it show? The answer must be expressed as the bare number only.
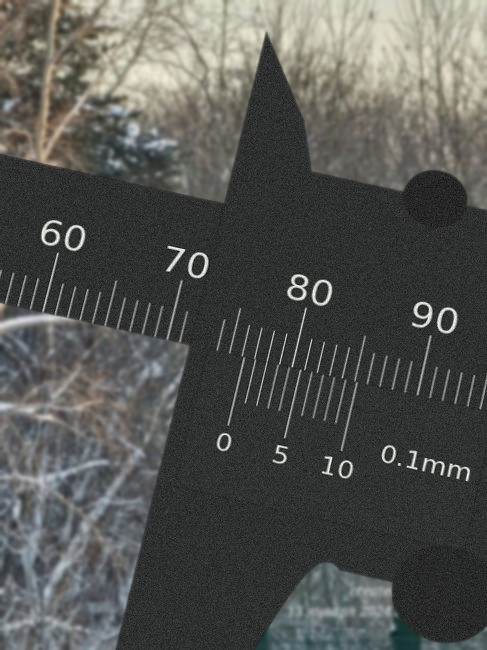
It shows 76.2
